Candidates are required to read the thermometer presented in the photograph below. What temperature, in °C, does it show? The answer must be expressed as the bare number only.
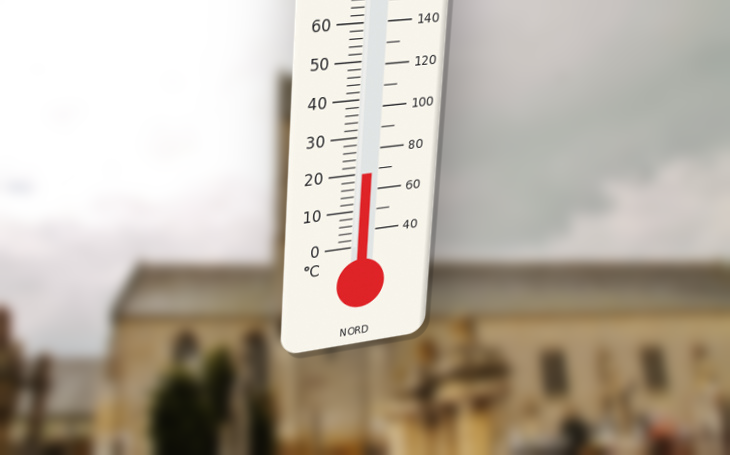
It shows 20
